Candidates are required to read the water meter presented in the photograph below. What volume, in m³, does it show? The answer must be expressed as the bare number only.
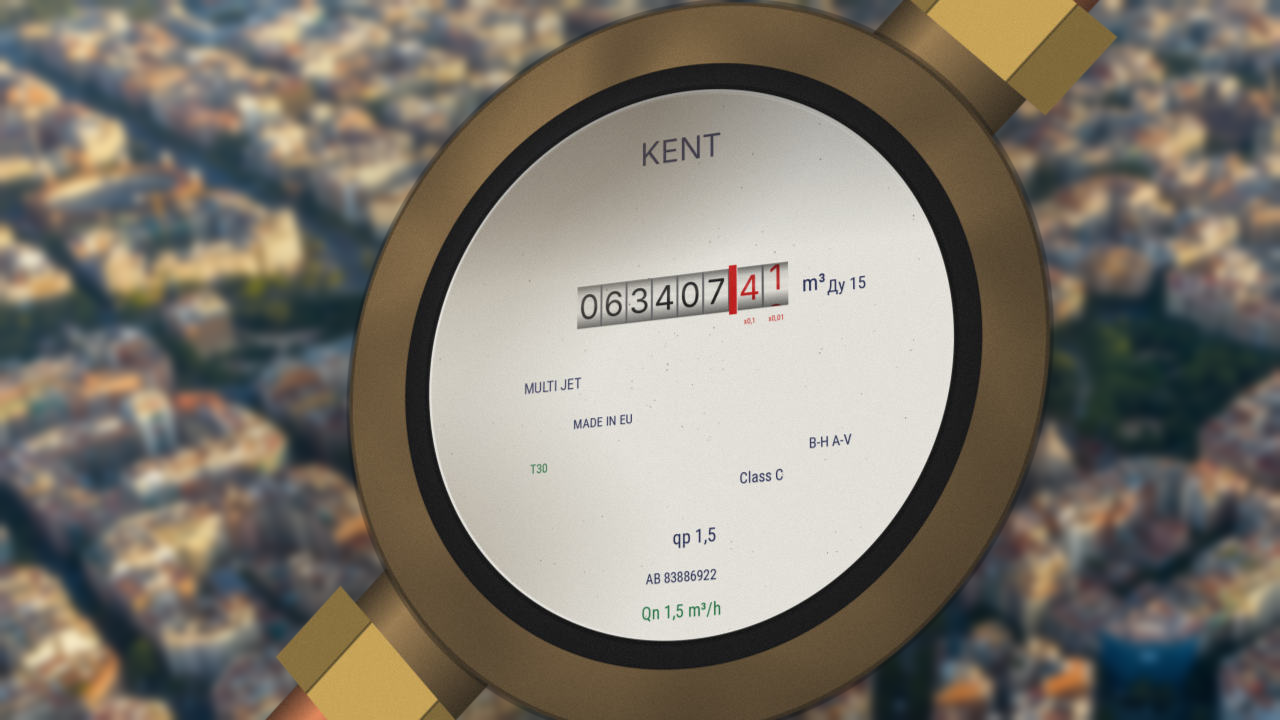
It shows 63407.41
